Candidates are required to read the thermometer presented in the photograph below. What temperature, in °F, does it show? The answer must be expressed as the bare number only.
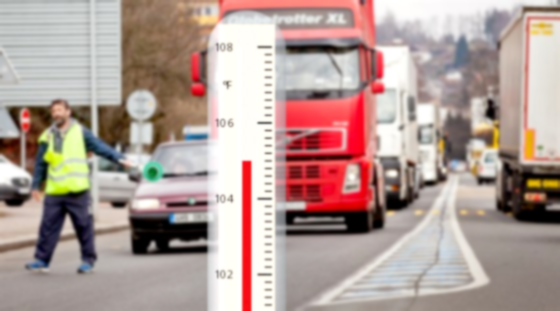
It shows 105
